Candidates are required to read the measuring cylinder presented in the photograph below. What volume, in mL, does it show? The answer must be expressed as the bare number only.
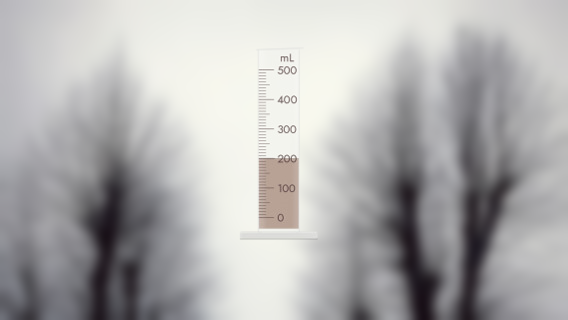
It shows 200
